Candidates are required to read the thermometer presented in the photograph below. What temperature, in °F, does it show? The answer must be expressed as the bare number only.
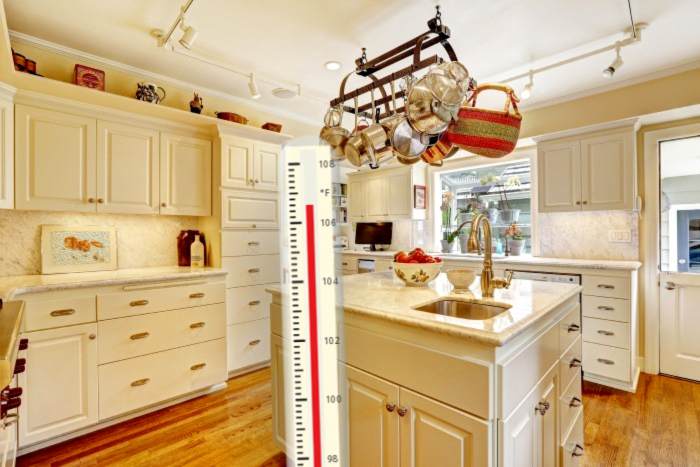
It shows 106.6
